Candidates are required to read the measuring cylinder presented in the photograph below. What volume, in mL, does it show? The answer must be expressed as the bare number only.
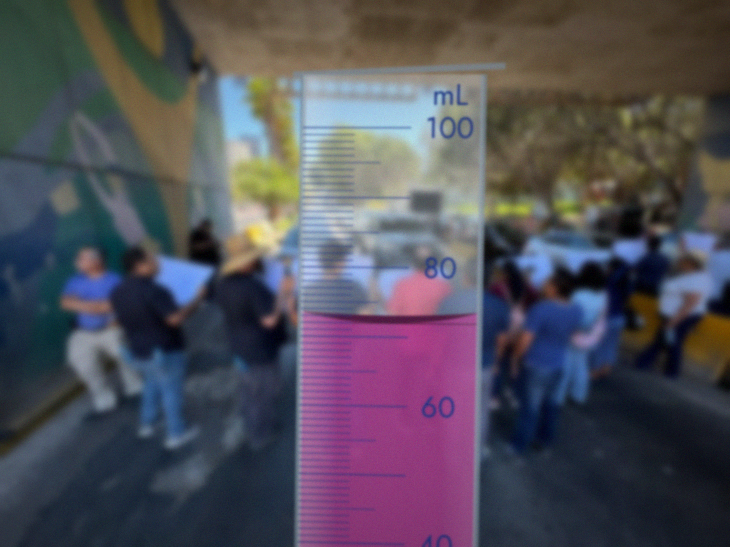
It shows 72
